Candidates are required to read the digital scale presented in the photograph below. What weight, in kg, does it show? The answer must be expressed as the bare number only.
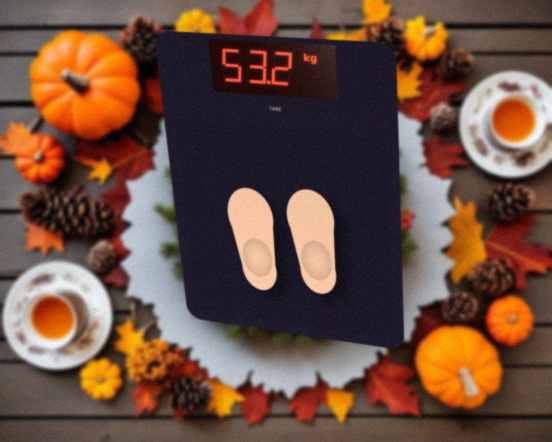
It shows 53.2
